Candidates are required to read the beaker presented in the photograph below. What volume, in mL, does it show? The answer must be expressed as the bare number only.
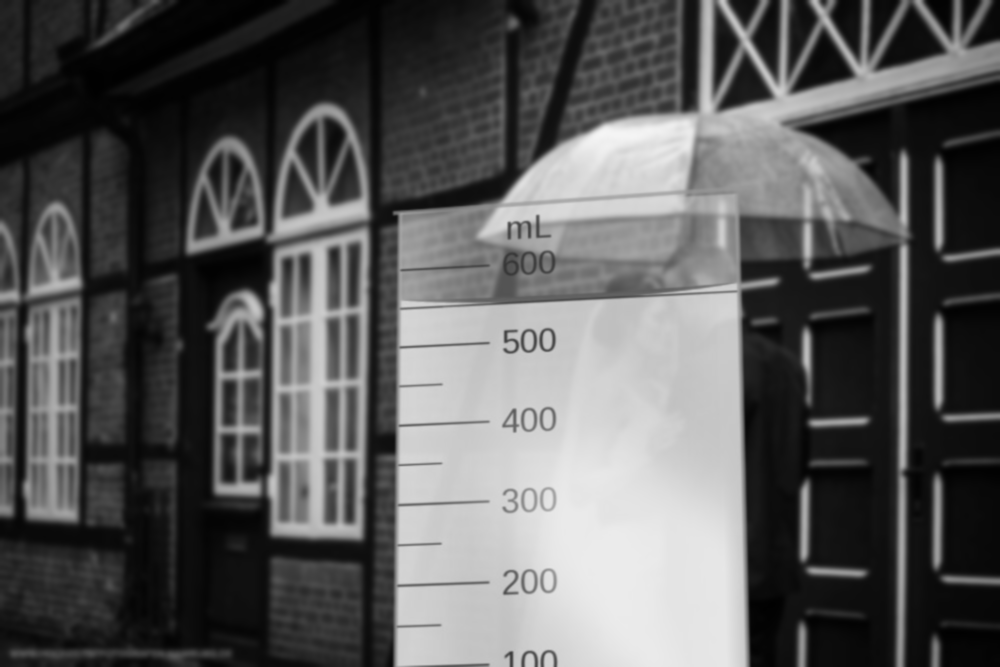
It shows 550
